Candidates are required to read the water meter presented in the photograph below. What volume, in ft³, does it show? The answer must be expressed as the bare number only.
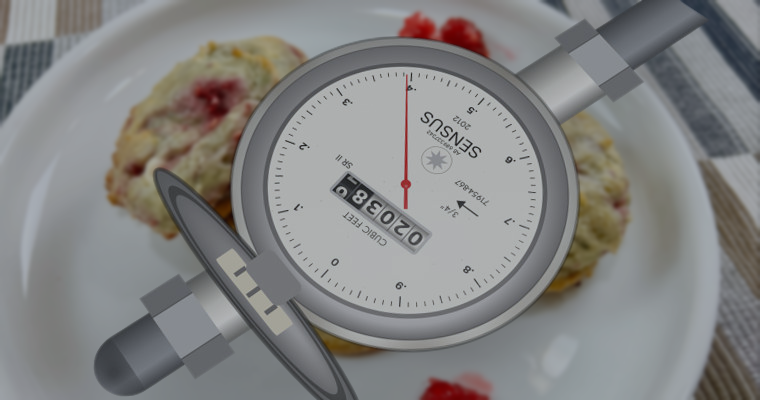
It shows 20386.39
